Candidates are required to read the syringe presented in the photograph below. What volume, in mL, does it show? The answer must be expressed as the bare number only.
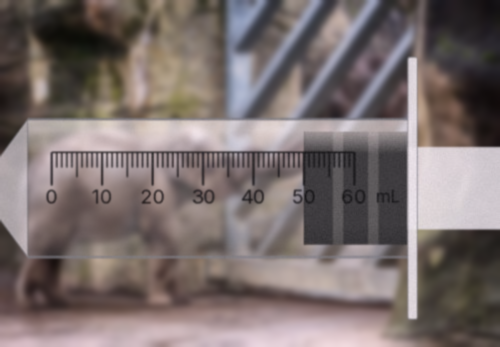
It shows 50
